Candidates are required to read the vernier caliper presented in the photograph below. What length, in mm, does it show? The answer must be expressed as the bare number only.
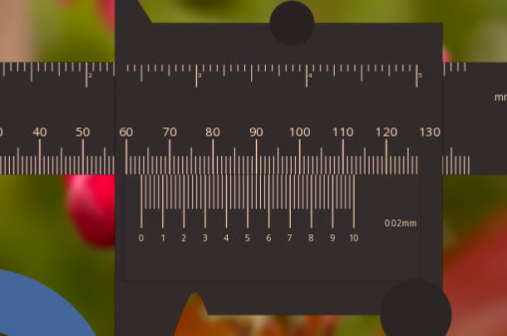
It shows 63.5
